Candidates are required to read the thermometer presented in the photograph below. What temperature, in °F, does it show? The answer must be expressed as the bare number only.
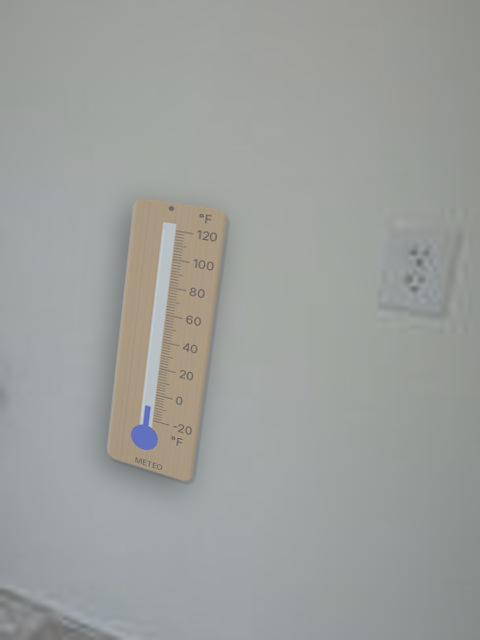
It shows -10
